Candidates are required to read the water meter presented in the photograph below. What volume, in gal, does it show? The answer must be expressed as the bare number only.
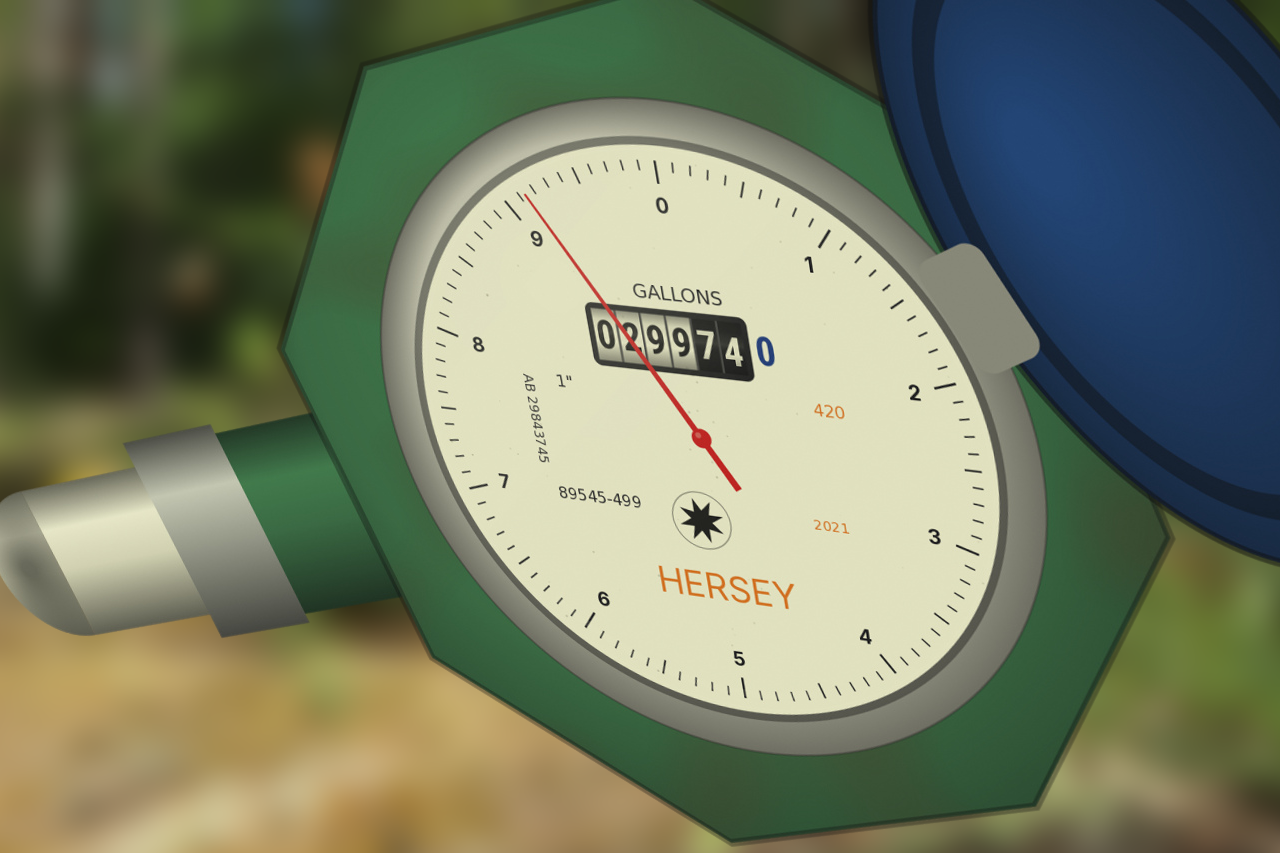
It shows 299739.1
